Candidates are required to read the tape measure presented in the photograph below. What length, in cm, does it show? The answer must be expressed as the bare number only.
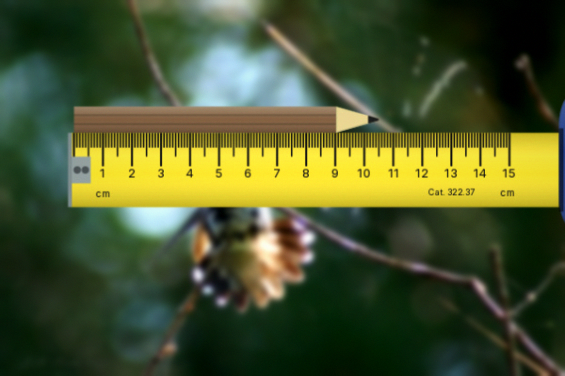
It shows 10.5
